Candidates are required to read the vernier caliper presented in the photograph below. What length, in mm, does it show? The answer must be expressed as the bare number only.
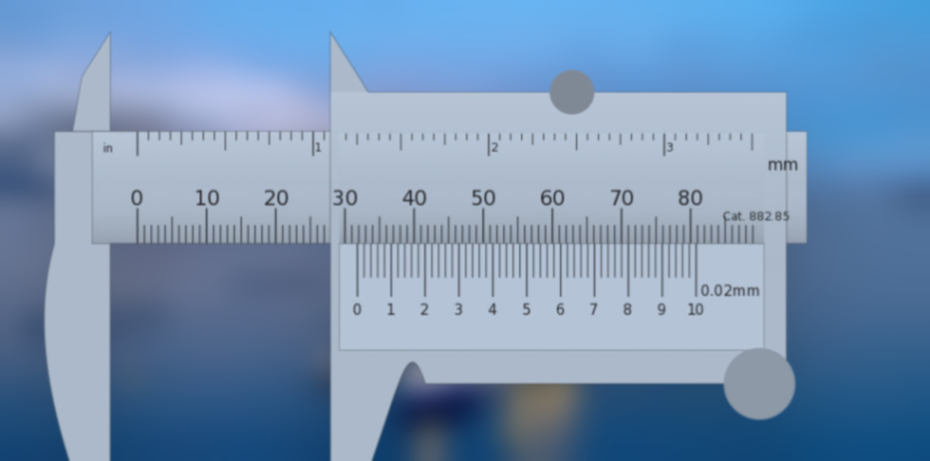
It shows 31.8
